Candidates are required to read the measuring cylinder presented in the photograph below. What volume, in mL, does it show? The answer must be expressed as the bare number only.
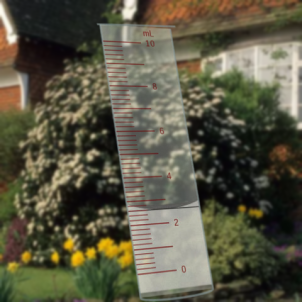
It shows 2.6
